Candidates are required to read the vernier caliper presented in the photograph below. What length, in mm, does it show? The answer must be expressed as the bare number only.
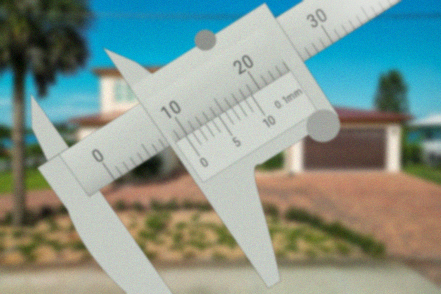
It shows 9.8
